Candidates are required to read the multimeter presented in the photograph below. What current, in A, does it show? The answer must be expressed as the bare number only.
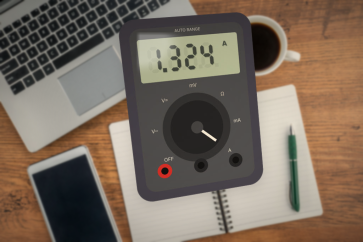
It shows 1.324
